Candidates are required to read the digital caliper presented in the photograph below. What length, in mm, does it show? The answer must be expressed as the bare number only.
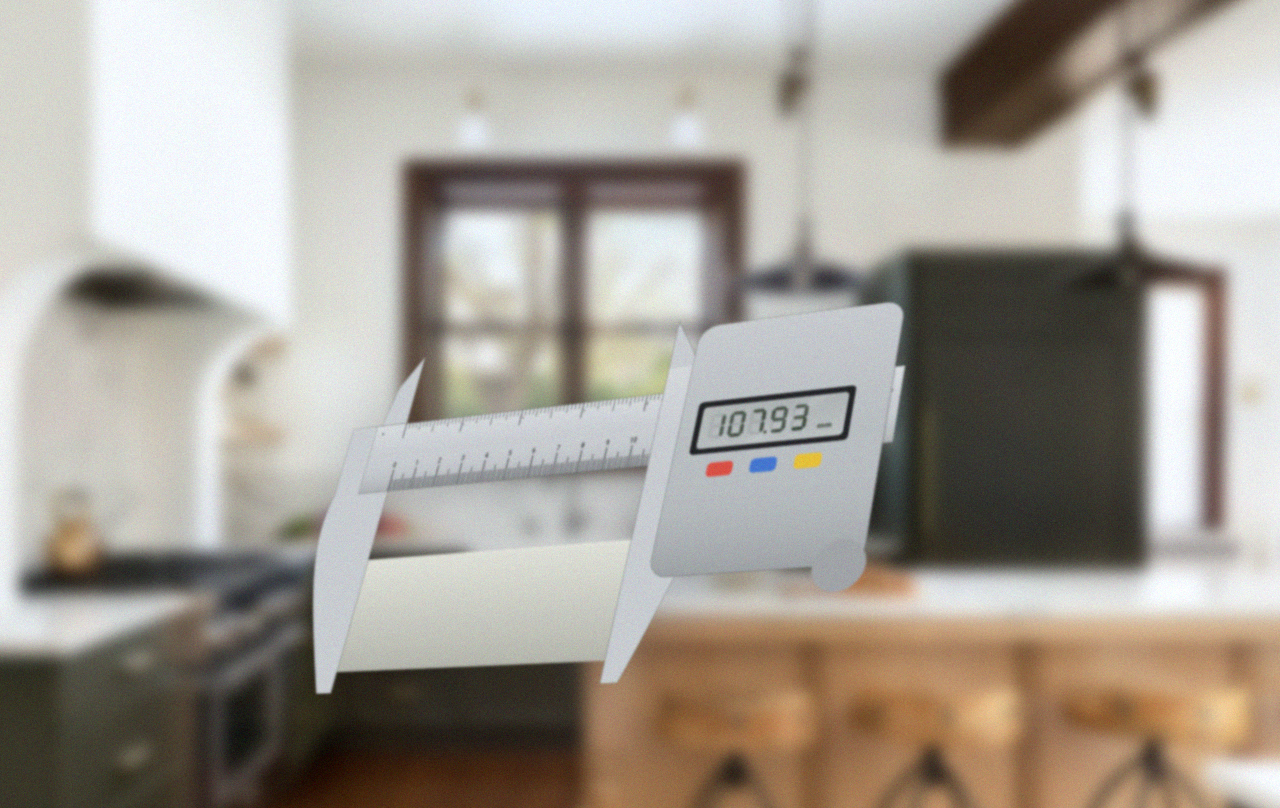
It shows 107.93
